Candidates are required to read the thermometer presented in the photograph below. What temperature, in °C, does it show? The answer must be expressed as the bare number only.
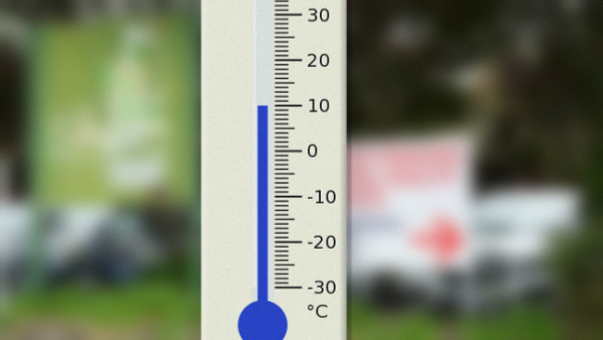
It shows 10
